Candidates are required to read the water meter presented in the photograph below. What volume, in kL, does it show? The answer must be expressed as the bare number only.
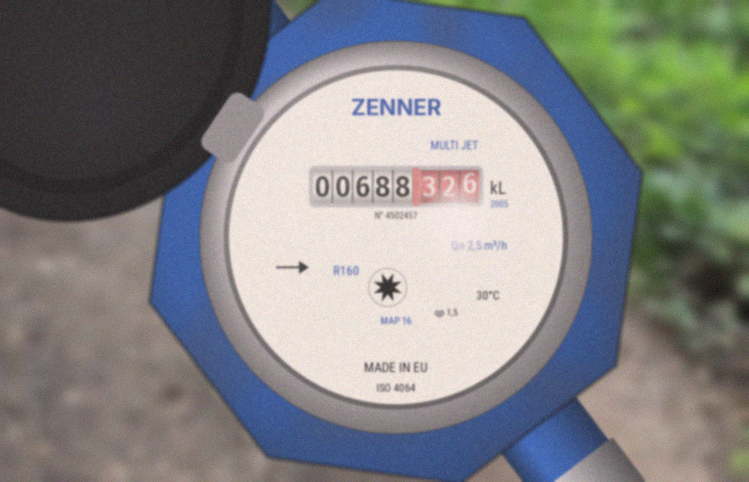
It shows 688.326
